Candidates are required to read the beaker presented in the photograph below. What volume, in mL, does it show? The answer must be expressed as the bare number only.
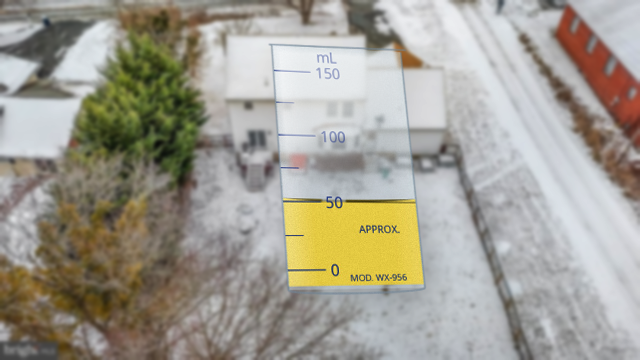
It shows 50
